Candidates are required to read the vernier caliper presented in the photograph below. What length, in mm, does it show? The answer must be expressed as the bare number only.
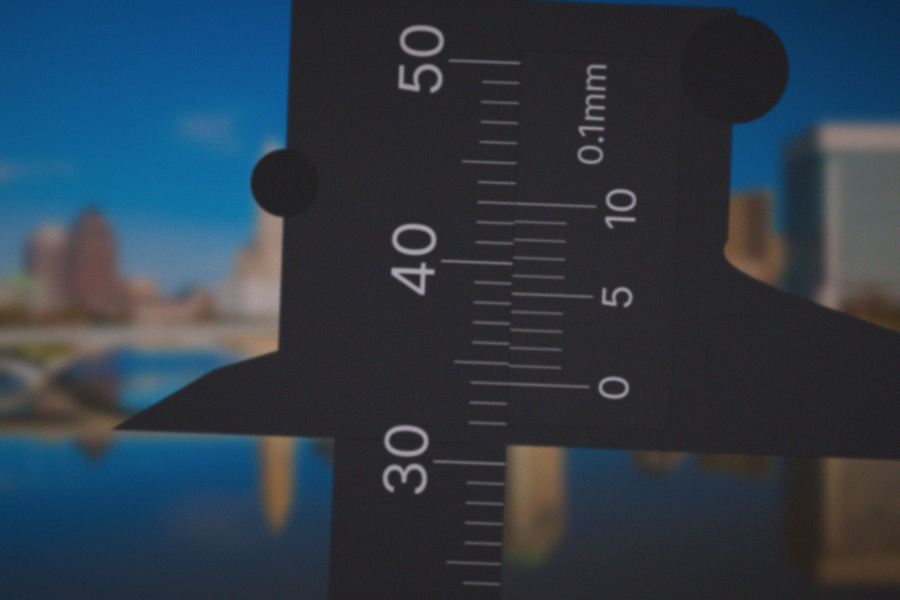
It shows 34.0
